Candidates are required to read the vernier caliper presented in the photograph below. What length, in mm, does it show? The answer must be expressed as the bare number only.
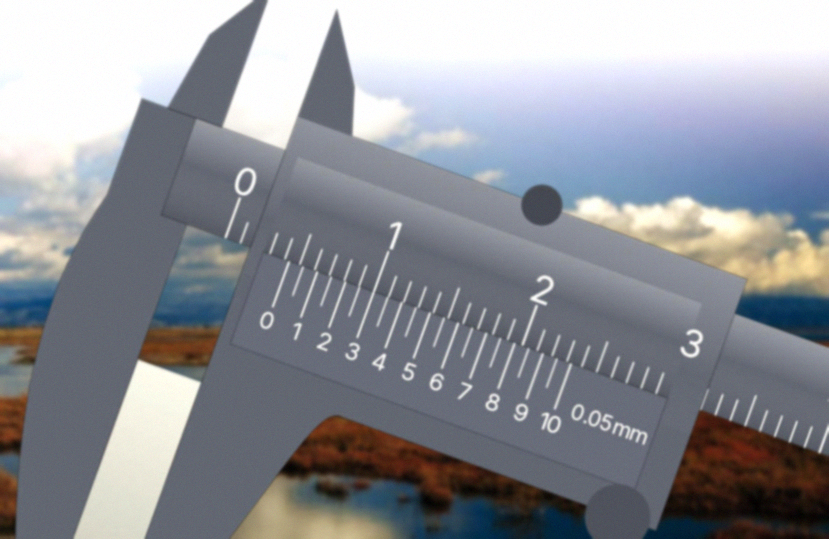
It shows 4.3
